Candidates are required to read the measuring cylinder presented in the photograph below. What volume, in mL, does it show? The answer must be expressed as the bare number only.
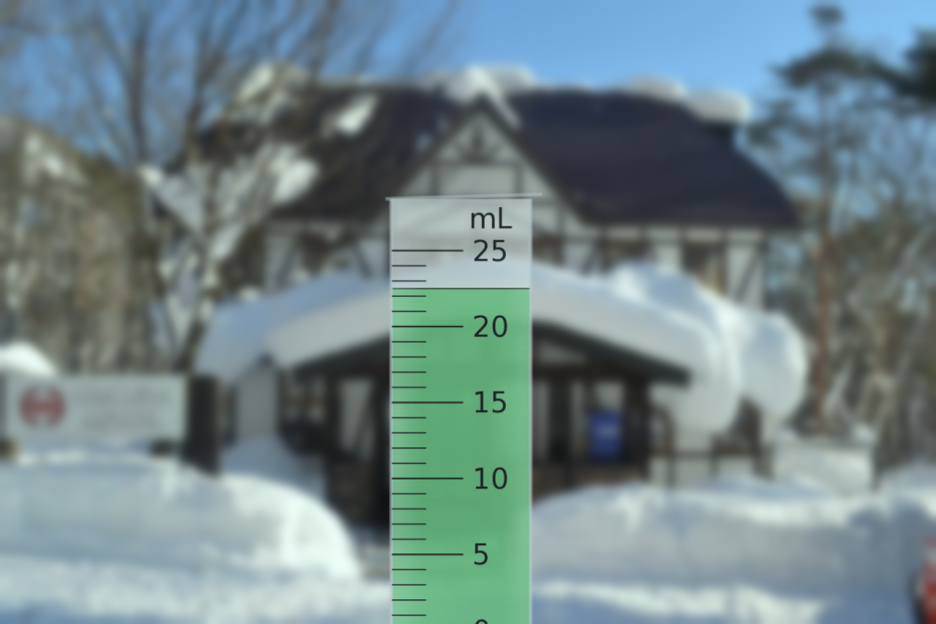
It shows 22.5
